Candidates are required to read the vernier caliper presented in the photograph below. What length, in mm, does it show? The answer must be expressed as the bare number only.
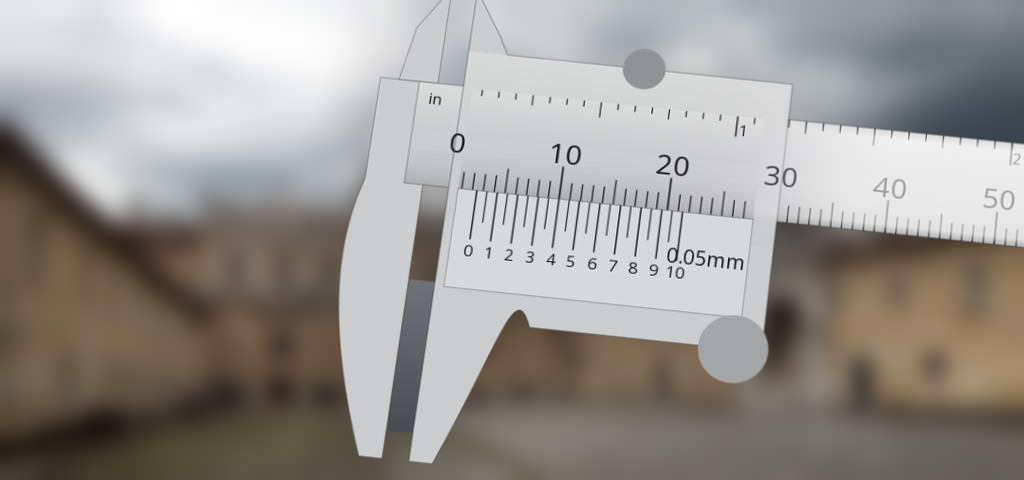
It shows 2.4
